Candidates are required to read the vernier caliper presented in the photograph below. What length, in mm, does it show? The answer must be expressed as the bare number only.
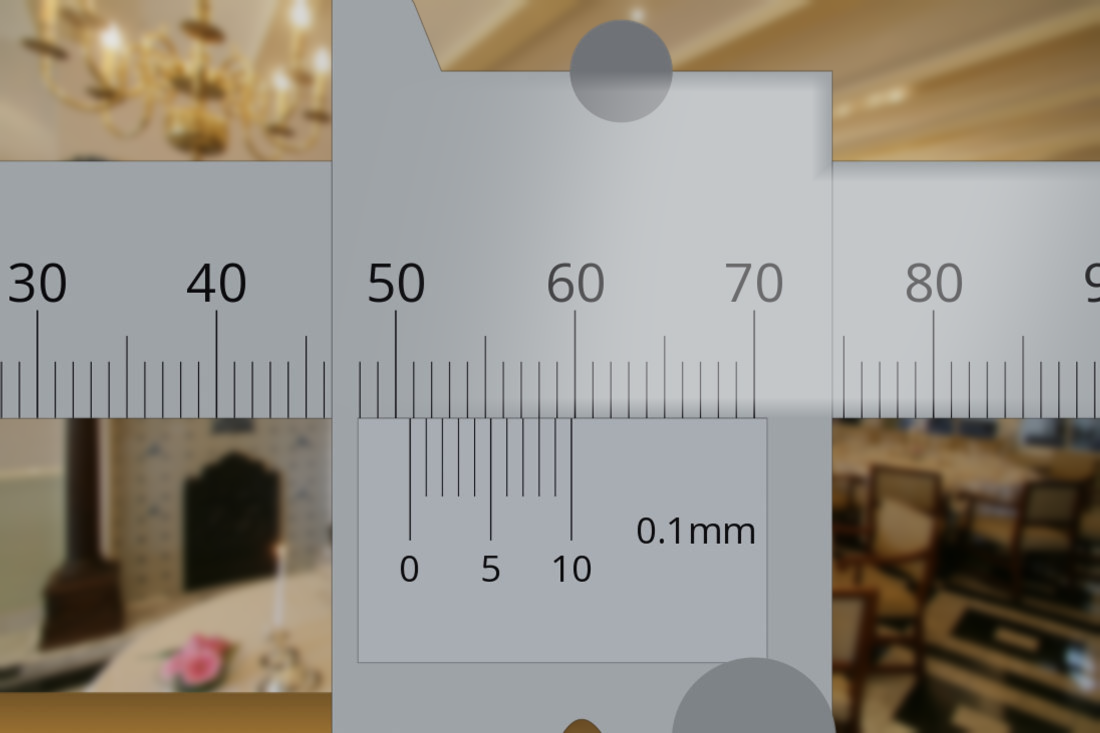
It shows 50.8
